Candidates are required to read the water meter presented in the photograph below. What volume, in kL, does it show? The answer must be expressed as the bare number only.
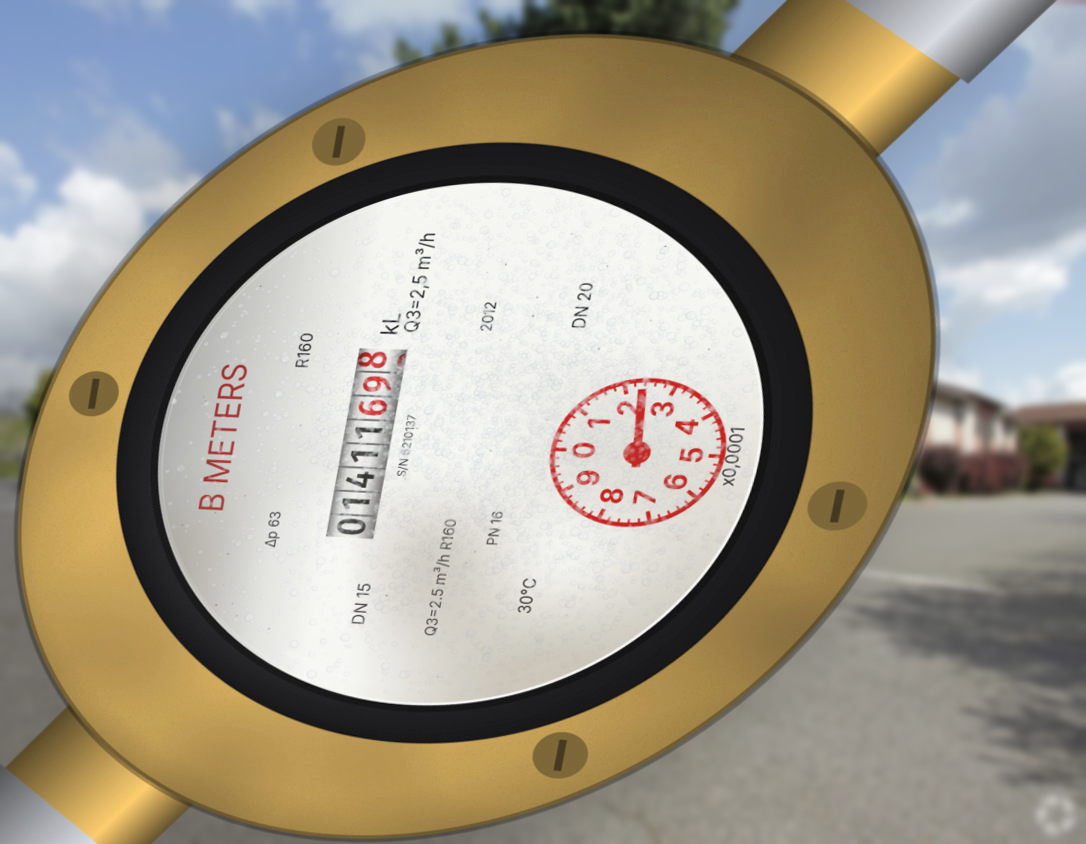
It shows 1411.6982
